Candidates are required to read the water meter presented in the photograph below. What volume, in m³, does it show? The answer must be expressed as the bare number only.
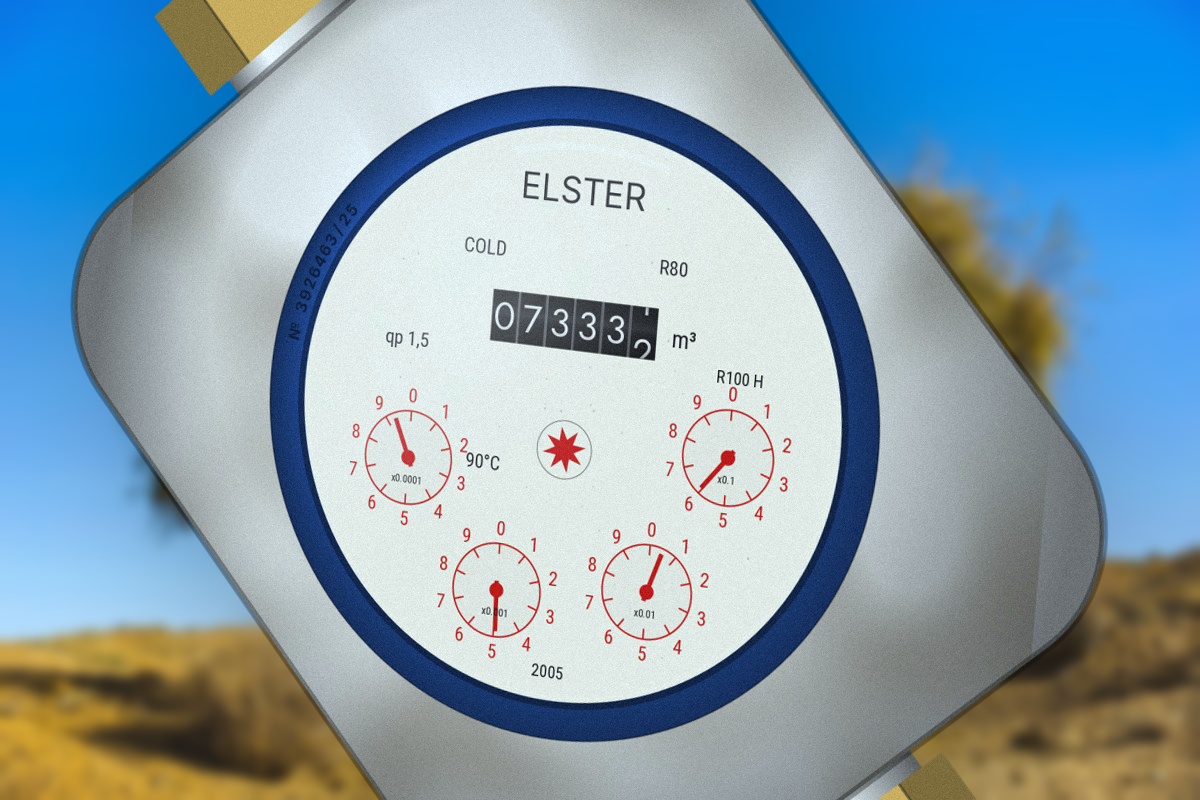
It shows 73331.6049
